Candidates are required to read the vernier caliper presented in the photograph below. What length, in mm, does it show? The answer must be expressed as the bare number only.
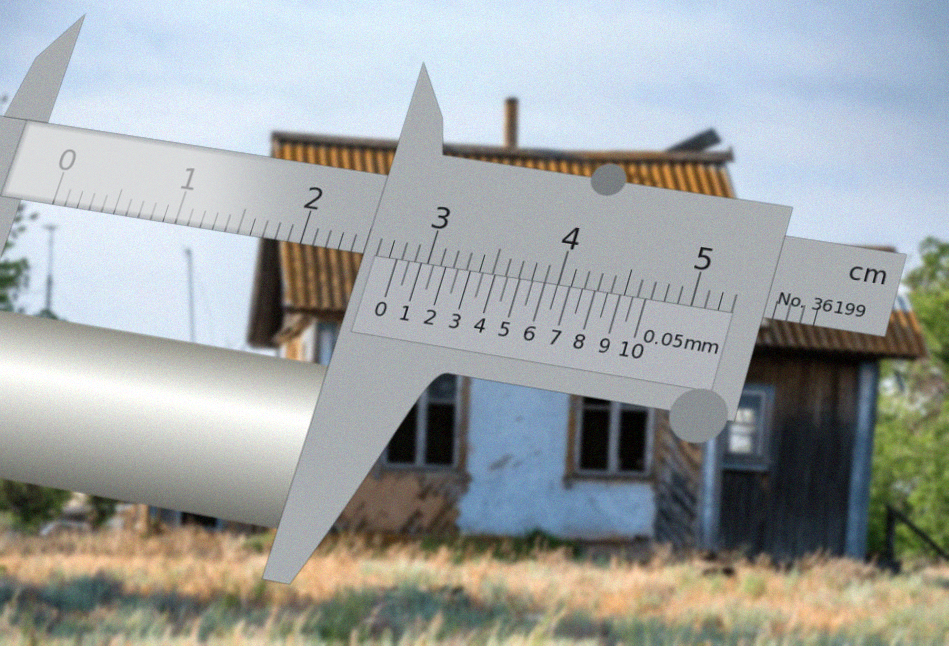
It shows 27.6
